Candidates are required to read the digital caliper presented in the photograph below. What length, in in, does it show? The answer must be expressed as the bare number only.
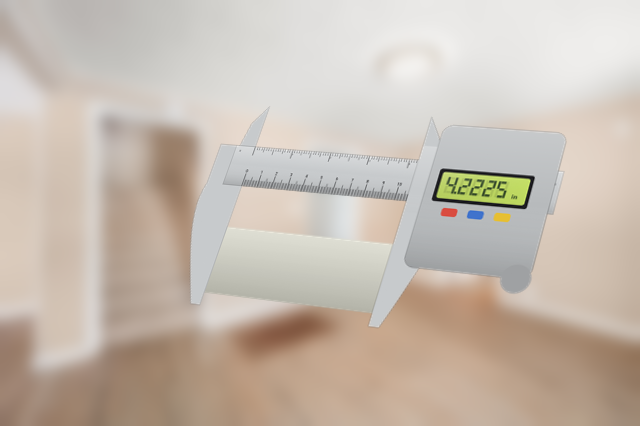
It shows 4.2225
